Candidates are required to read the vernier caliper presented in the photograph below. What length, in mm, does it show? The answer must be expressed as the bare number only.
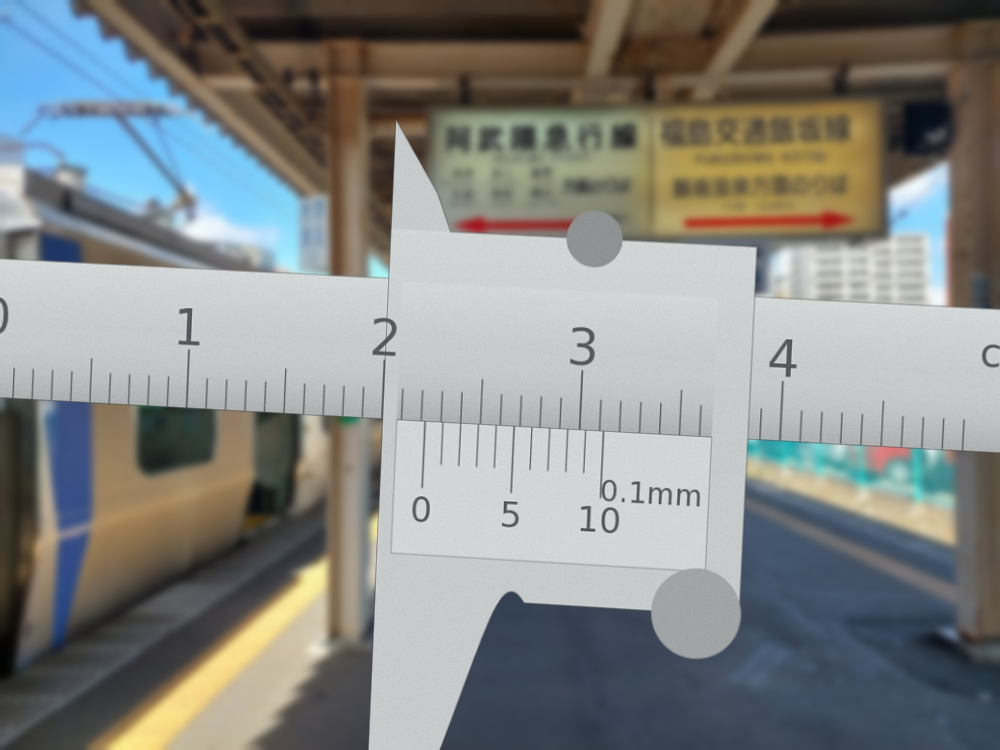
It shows 22.2
